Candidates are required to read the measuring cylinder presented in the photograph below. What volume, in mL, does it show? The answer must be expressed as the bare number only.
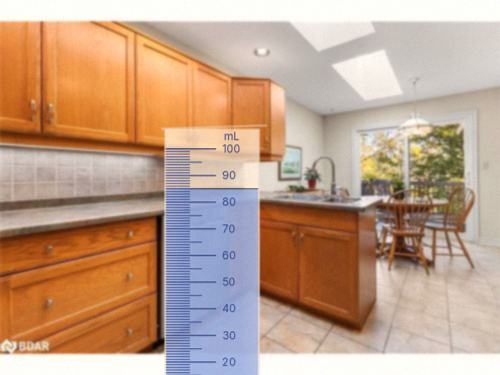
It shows 85
